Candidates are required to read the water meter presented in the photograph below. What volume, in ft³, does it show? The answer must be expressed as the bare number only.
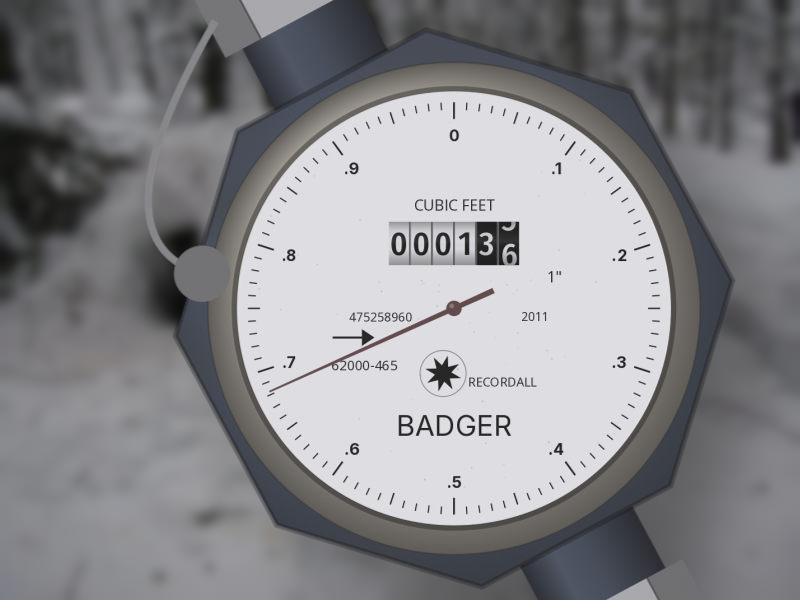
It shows 135.68
